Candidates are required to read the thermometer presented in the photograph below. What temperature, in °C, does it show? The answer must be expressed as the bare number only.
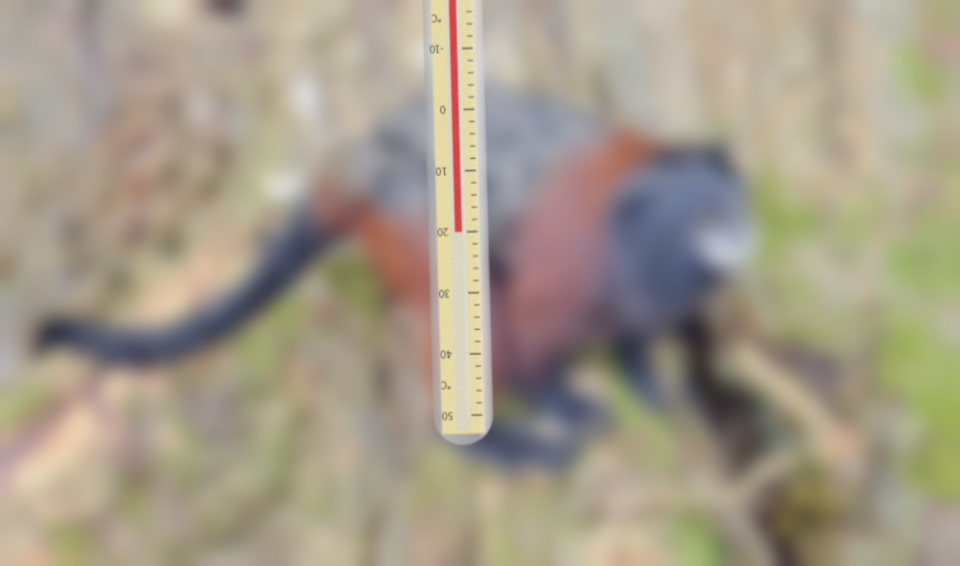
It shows 20
